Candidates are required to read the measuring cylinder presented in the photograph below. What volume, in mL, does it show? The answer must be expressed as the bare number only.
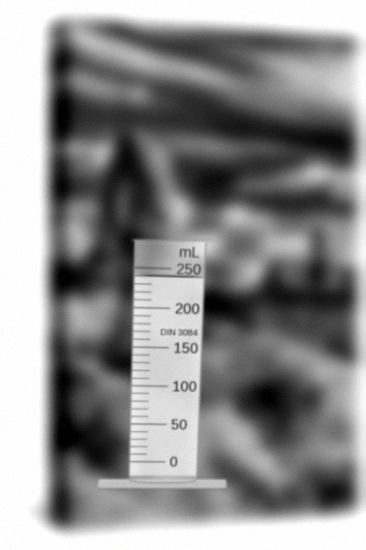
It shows 240
